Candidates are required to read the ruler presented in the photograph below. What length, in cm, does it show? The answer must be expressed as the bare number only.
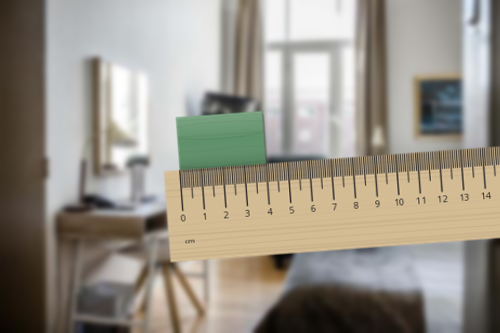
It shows 4
